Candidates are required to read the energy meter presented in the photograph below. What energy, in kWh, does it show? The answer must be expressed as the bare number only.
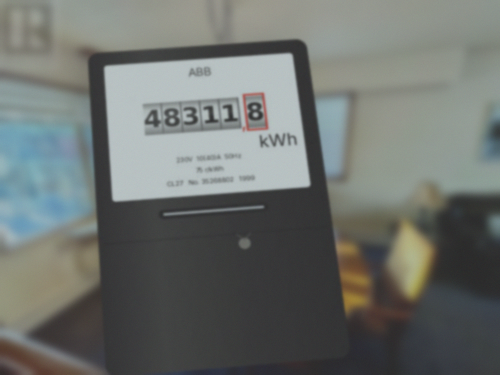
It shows 48311.8
